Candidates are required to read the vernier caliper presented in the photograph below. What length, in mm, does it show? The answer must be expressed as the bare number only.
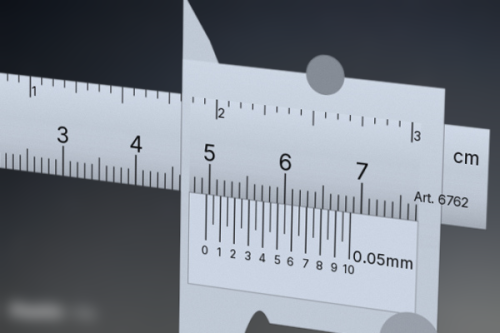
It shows 49.6
